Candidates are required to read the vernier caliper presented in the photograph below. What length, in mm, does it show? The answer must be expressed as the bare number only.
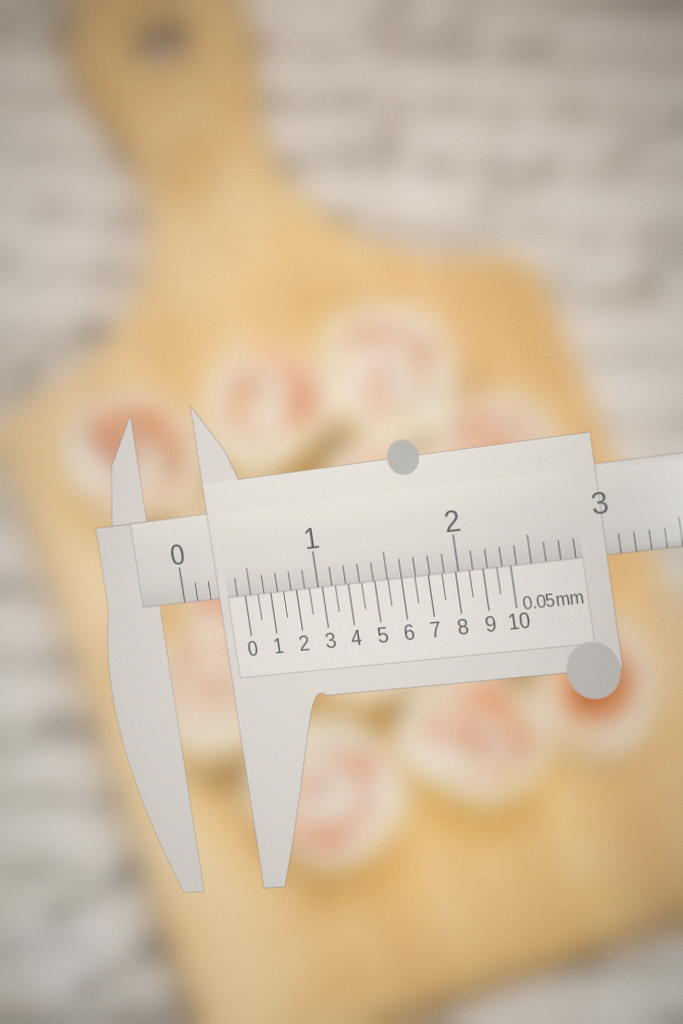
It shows 4.6
